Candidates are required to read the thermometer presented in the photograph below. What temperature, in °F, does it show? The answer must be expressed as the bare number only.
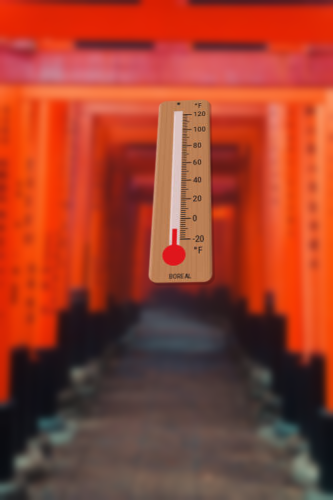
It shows -10
